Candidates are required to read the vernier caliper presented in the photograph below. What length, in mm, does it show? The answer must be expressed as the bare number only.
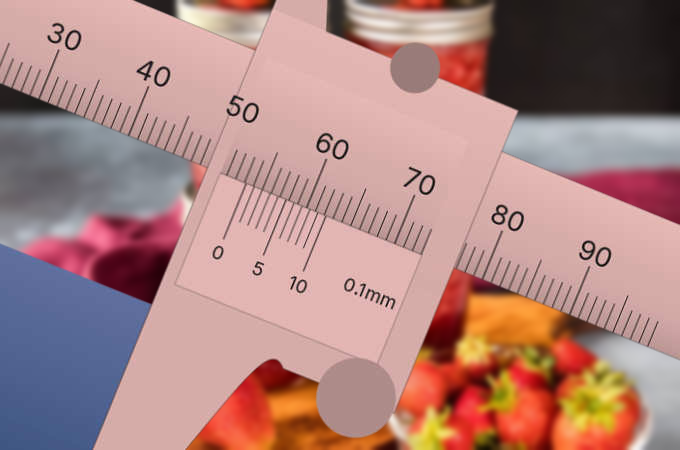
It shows 53.2
